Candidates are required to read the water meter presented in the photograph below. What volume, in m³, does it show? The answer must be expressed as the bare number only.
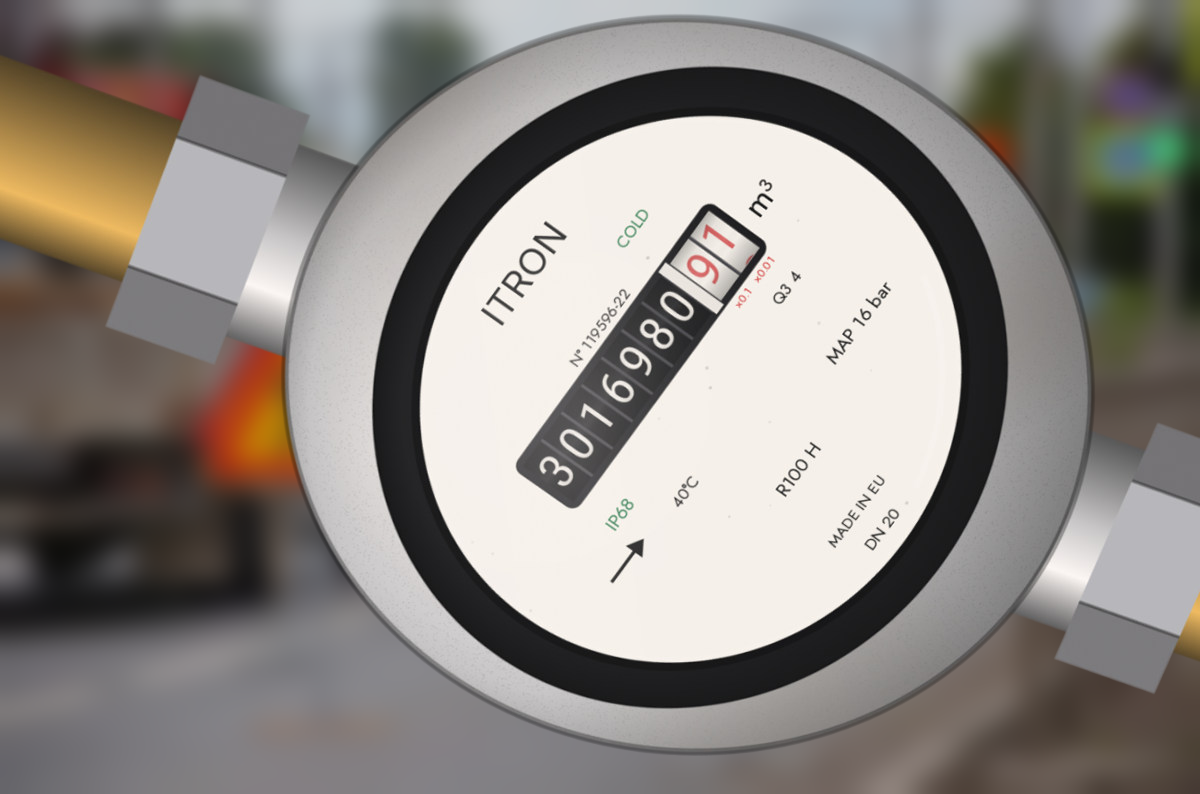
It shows 3016980.91
